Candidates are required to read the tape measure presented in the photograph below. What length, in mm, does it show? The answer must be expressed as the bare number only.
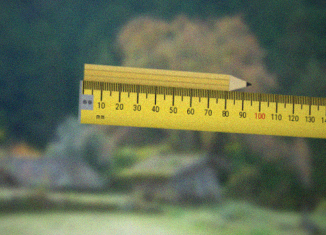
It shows 95
